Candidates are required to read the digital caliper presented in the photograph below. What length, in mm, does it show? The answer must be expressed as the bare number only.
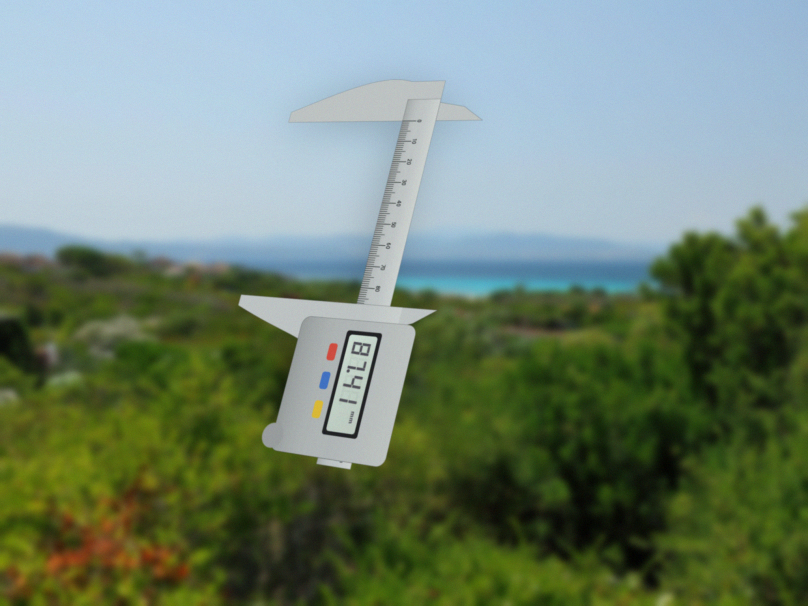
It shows 87.41
